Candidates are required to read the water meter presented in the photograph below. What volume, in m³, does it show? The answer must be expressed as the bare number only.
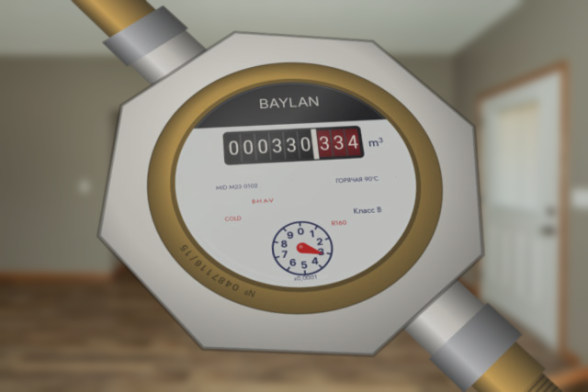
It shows 330.3343
